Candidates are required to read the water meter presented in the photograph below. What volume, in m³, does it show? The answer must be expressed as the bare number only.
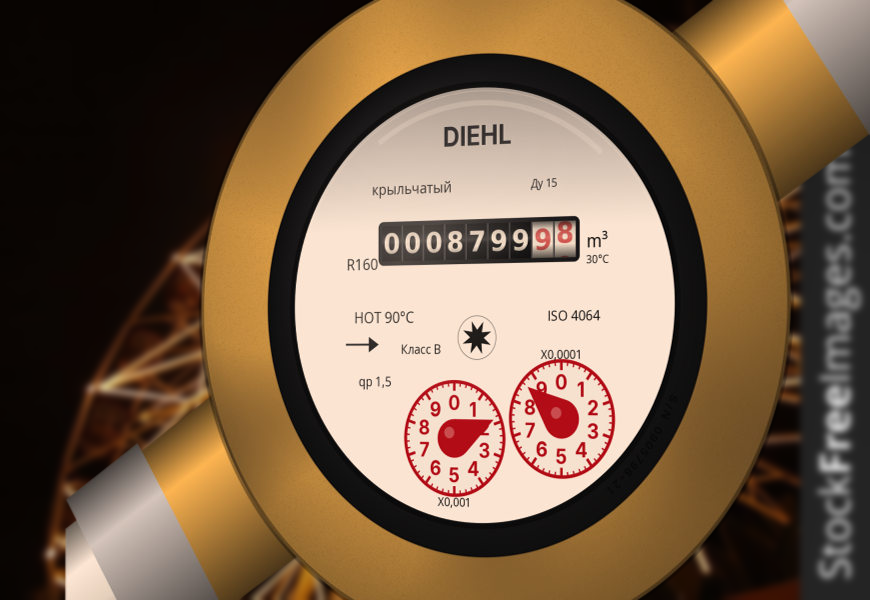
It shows 8799.9818
